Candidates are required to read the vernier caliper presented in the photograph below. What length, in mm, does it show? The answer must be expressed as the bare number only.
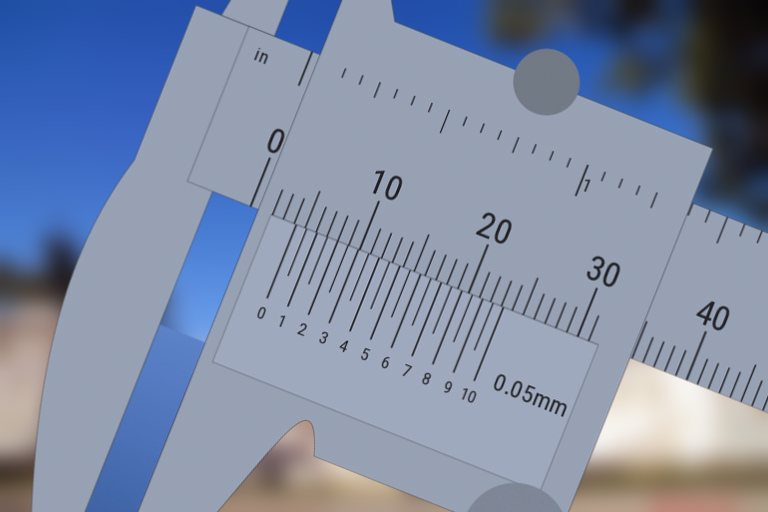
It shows 4.2
